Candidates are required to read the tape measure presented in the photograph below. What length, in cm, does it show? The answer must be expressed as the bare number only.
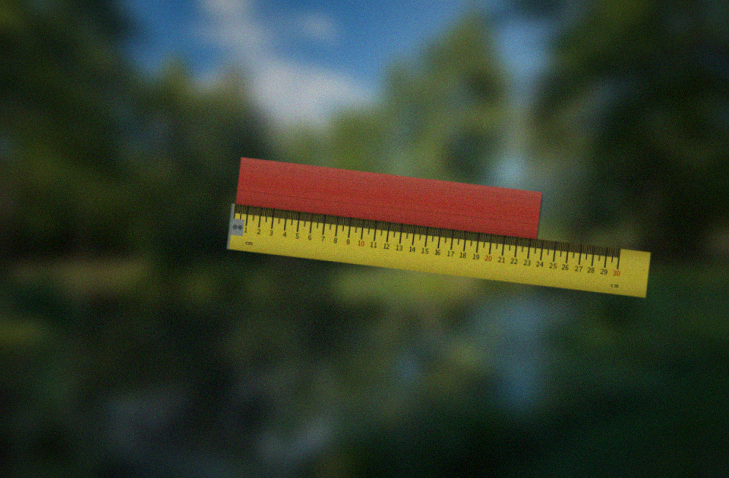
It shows 23.5
